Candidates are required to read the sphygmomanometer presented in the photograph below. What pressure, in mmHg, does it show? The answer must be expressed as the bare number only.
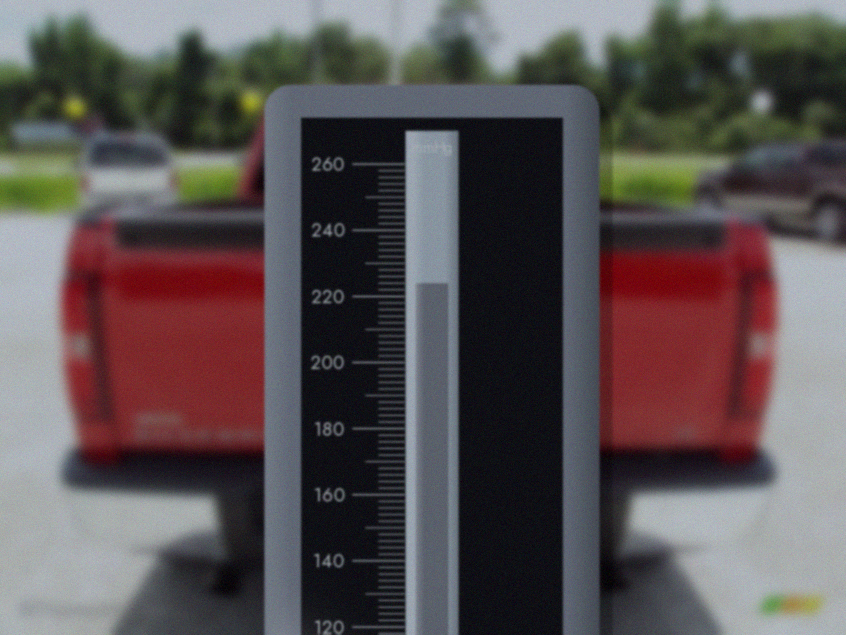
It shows 224
